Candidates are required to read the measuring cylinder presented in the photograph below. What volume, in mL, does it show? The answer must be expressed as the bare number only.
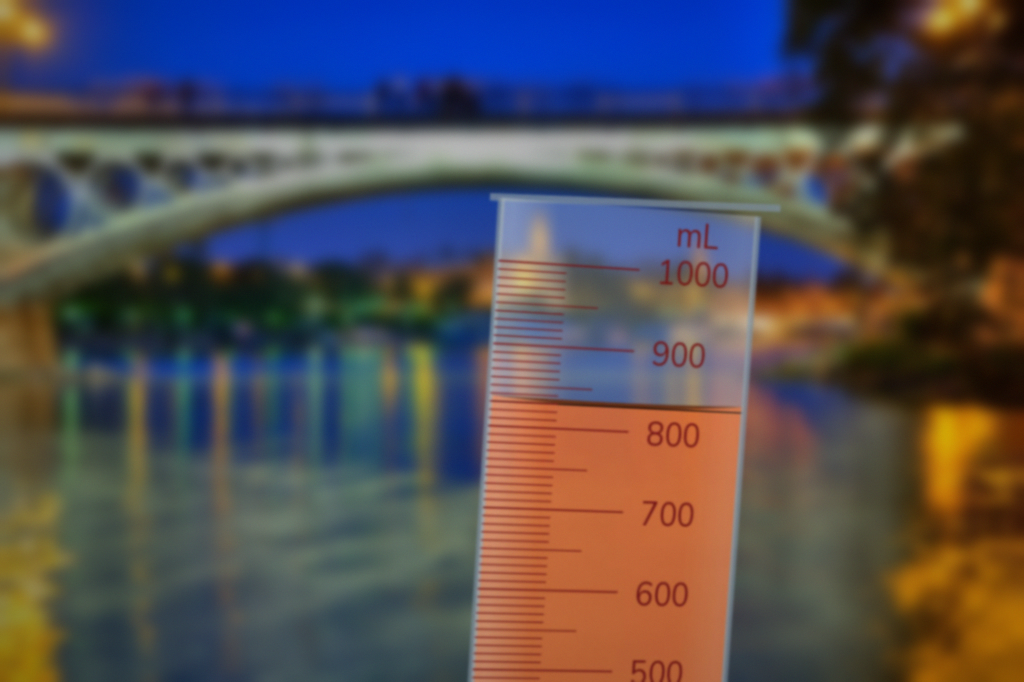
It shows 830
